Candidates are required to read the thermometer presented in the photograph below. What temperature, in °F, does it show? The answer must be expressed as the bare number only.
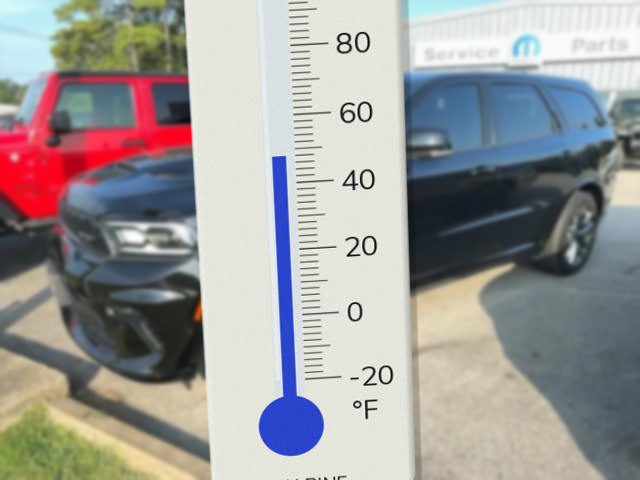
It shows 48
